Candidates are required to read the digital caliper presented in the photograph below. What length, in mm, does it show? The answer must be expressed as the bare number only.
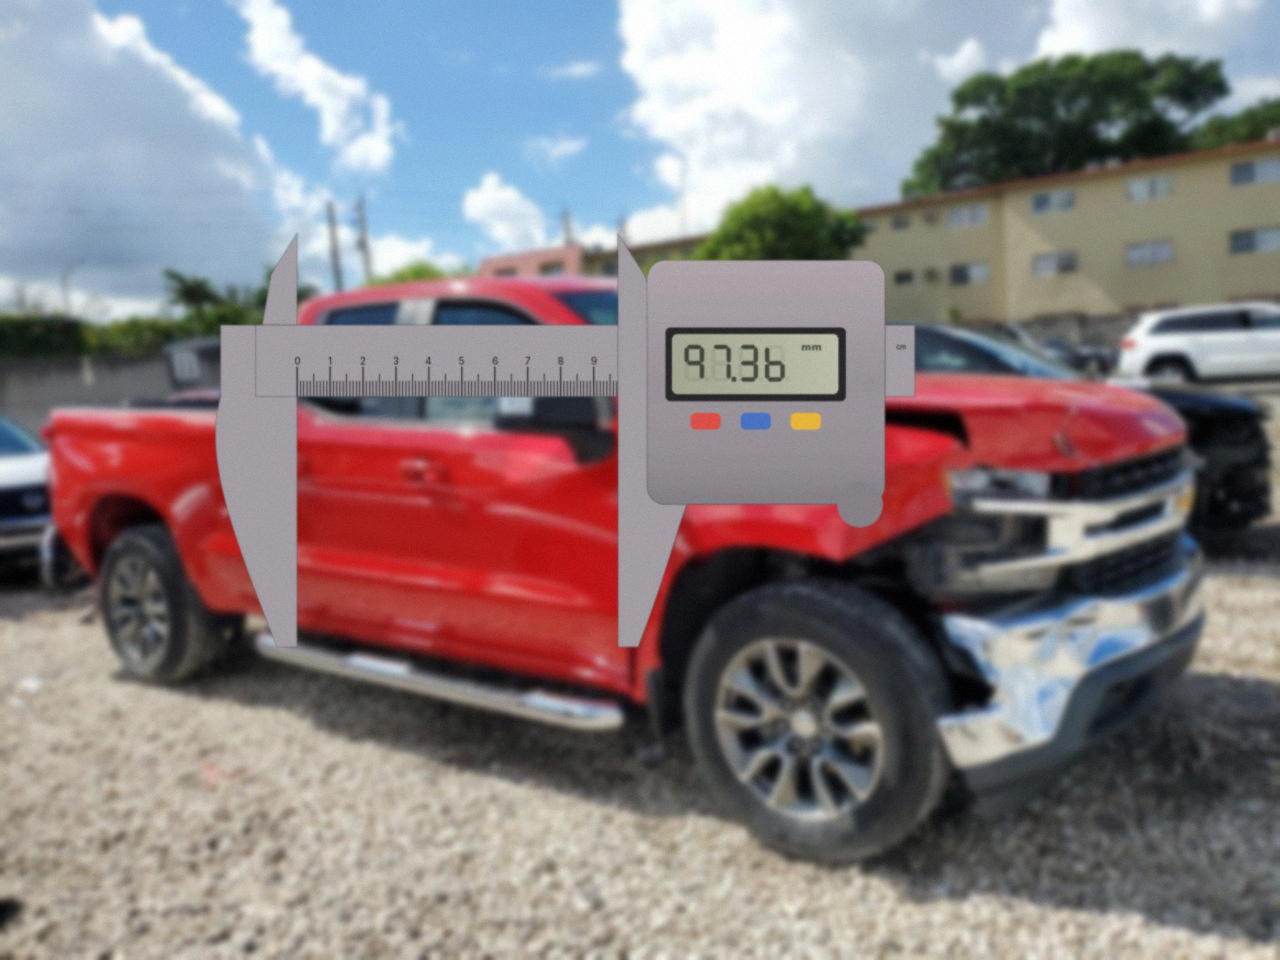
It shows 97.36
